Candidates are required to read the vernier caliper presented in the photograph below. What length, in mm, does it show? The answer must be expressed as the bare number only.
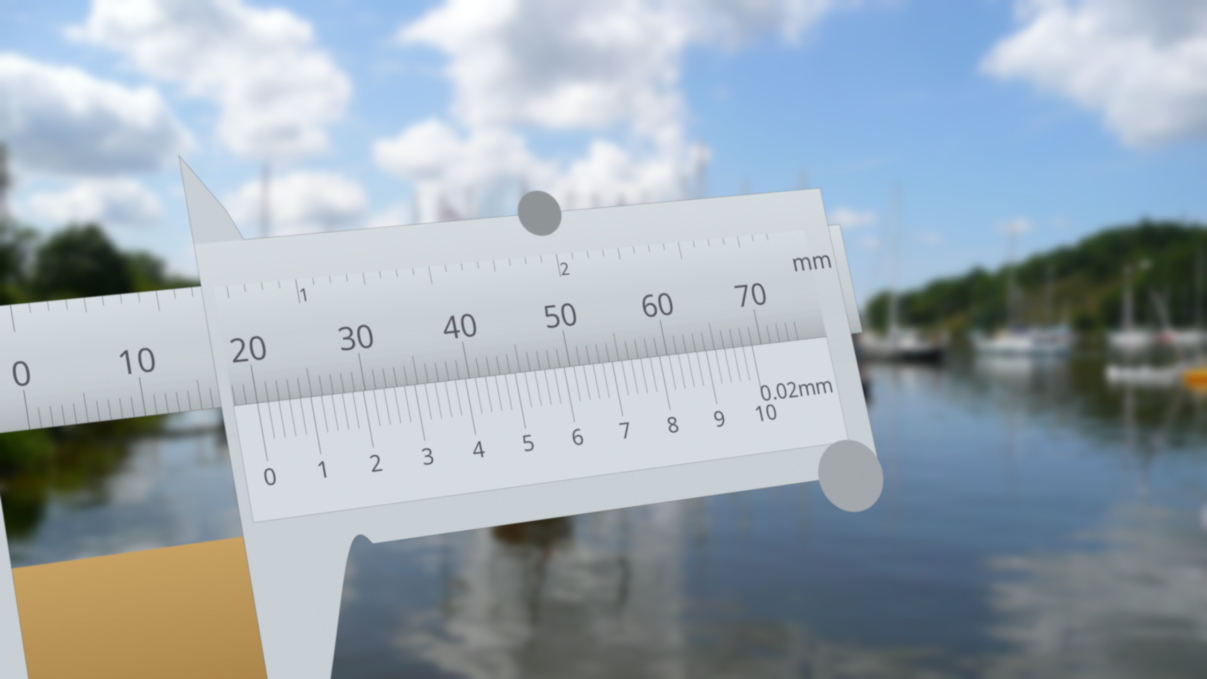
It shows 20.0
